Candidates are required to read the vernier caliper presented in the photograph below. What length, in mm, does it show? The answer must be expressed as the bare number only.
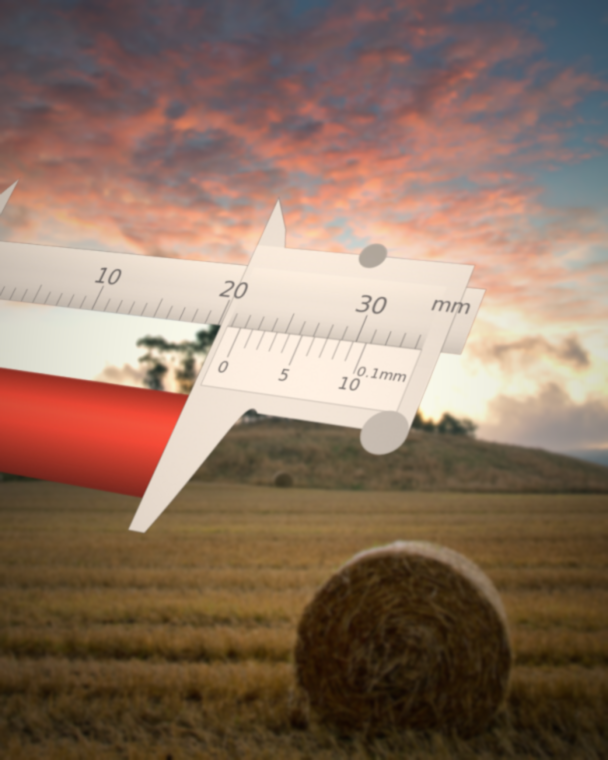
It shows 21.7
